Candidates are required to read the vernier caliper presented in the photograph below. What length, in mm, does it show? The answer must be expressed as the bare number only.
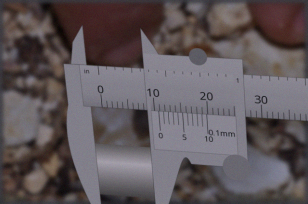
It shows 10.8
